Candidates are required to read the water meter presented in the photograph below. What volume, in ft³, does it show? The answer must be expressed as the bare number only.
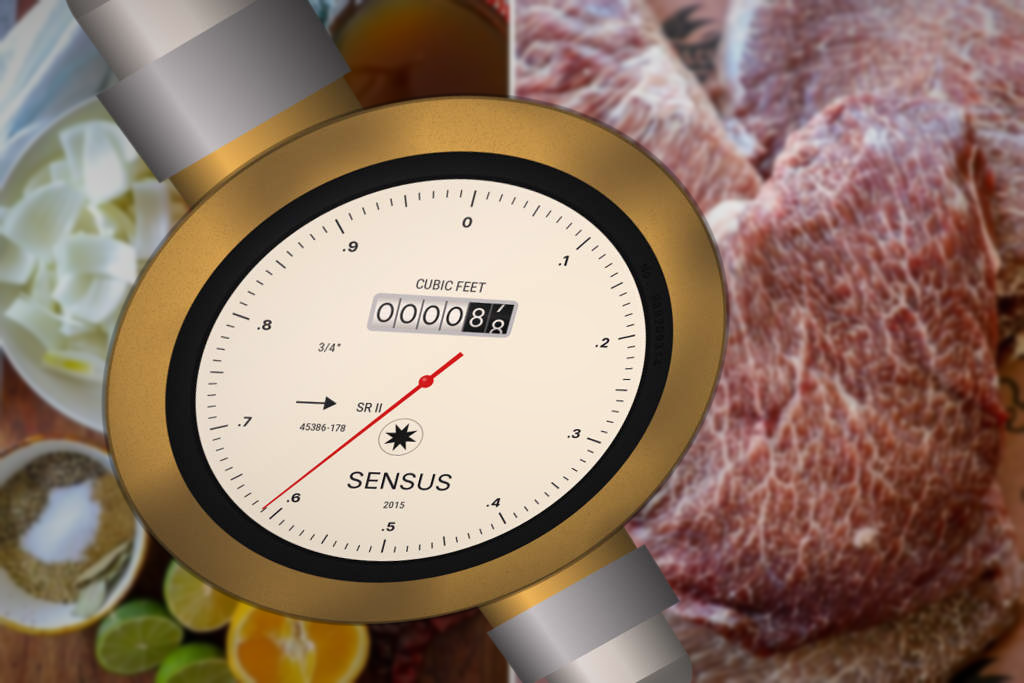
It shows 87.61
